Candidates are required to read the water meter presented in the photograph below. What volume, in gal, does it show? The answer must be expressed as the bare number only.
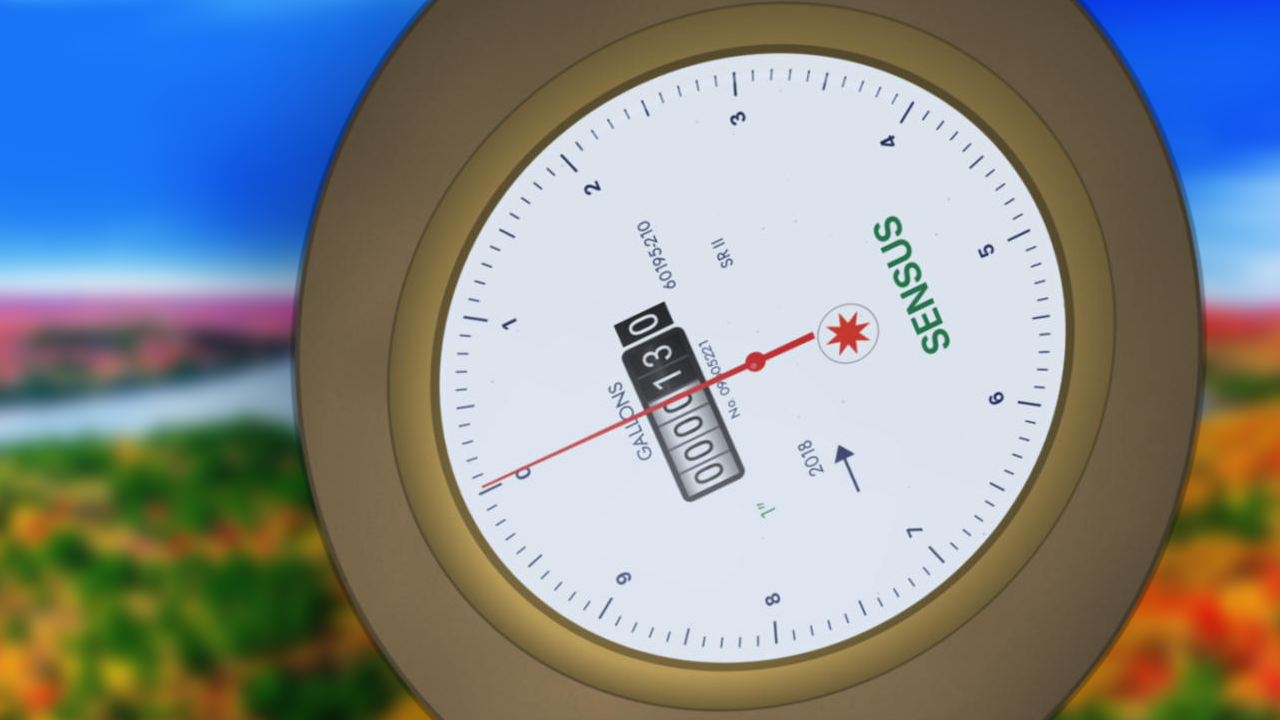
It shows 130.0
